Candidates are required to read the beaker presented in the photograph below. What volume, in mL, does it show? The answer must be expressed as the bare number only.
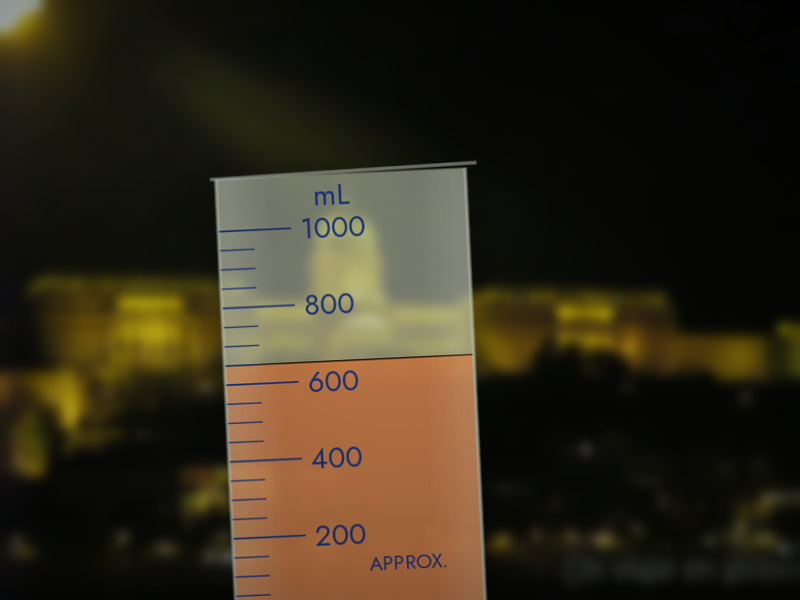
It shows 650
